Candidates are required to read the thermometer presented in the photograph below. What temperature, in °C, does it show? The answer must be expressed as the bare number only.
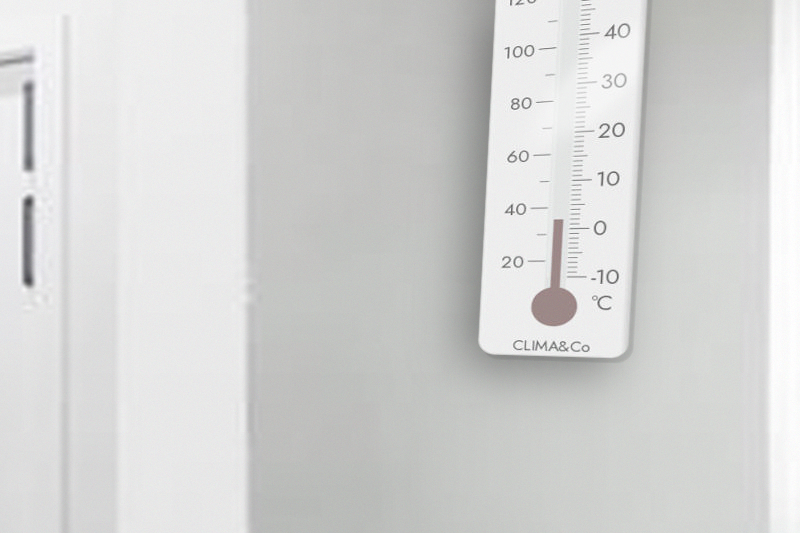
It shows 2
